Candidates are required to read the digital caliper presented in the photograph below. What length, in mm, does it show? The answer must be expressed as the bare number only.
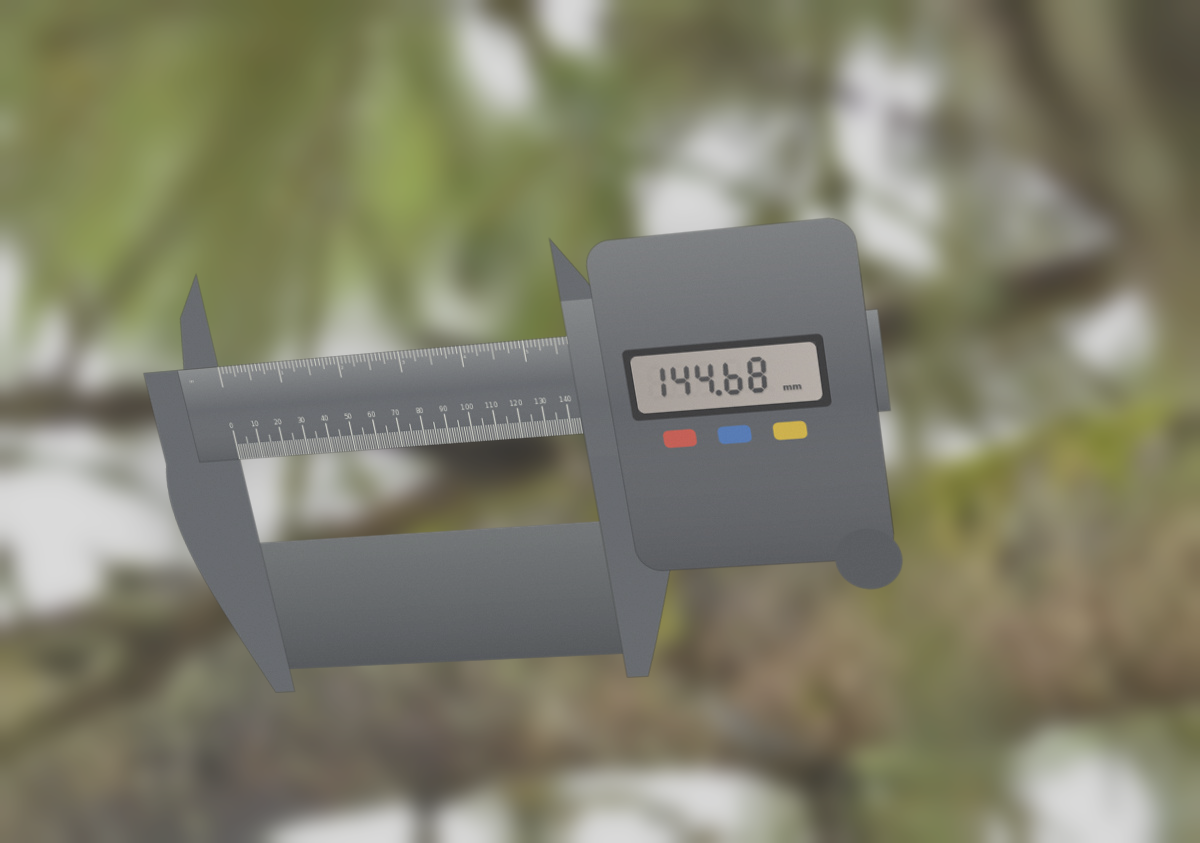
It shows 144.68
